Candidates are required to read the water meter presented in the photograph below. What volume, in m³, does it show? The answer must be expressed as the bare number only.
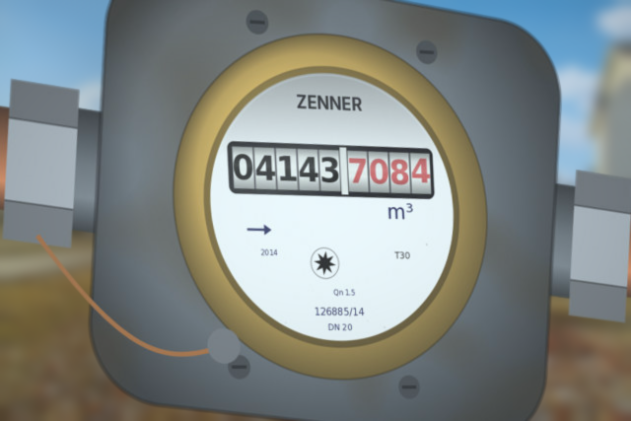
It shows 4143.7084
